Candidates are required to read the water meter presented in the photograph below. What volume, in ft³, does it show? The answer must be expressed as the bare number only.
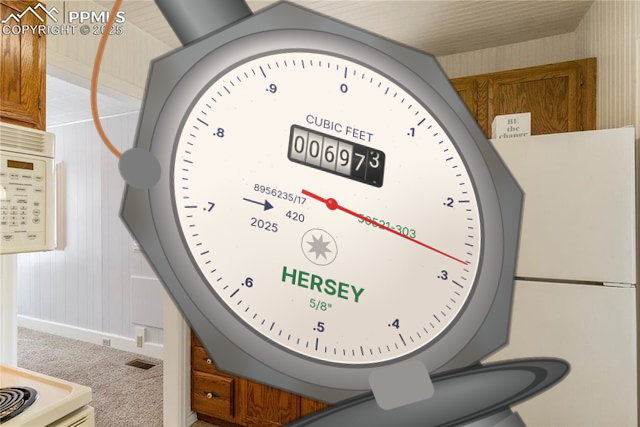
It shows 6973.27
